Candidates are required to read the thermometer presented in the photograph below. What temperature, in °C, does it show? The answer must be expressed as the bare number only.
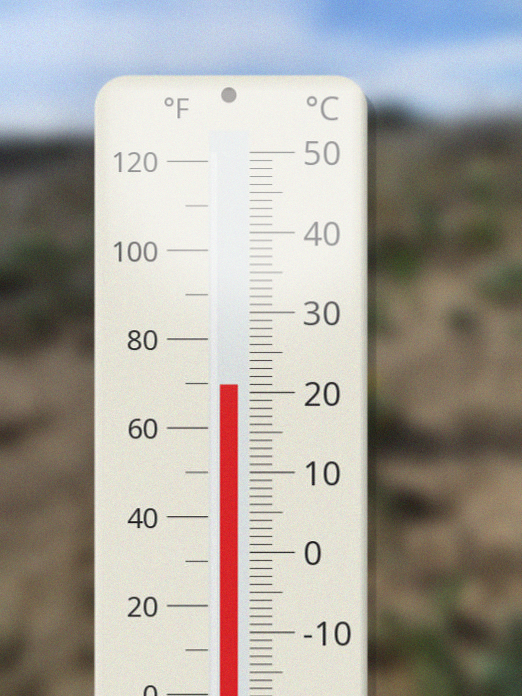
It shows 21
